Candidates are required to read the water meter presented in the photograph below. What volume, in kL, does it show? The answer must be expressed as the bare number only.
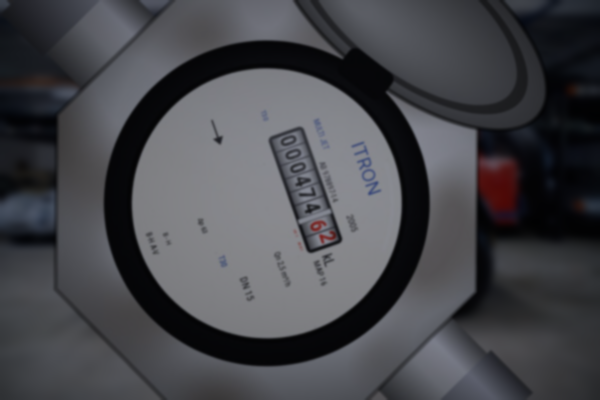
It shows 474.62
